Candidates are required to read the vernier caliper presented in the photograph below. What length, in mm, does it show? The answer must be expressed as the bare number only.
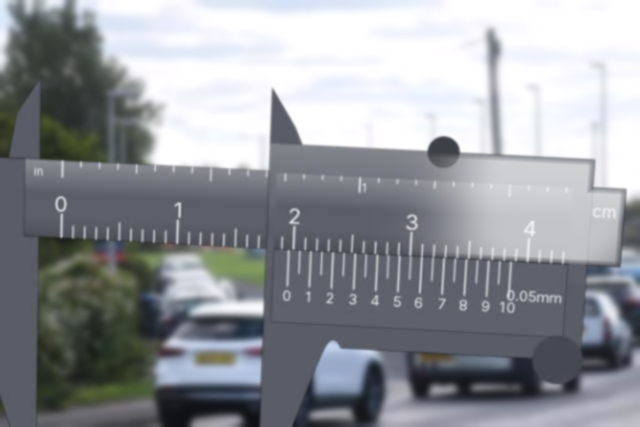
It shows 19.6
